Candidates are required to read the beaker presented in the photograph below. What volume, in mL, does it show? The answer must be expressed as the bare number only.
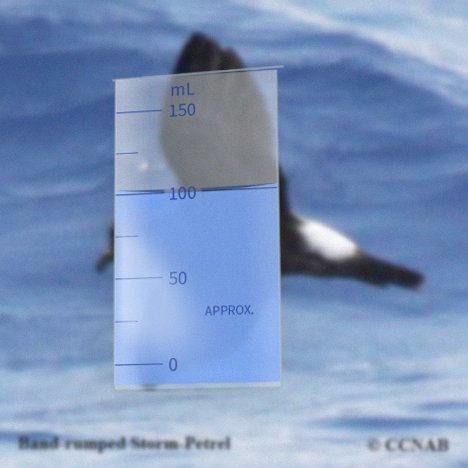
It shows 100
